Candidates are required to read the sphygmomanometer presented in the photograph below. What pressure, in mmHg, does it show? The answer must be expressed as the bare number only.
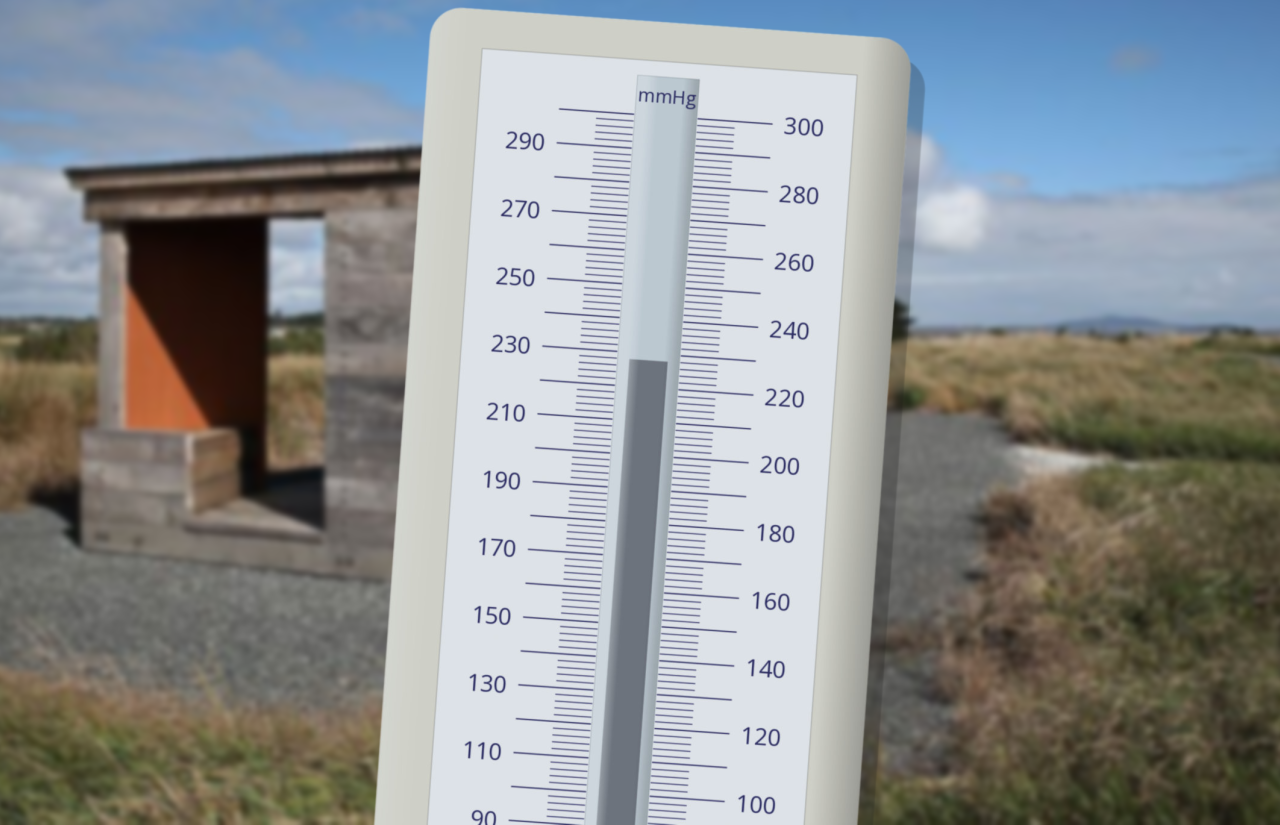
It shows 228
